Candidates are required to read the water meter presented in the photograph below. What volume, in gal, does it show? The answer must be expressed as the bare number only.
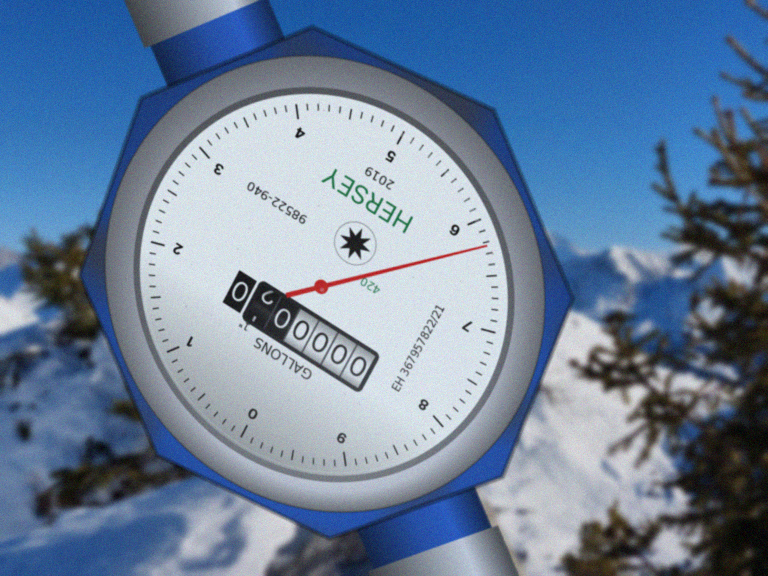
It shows 16.2
